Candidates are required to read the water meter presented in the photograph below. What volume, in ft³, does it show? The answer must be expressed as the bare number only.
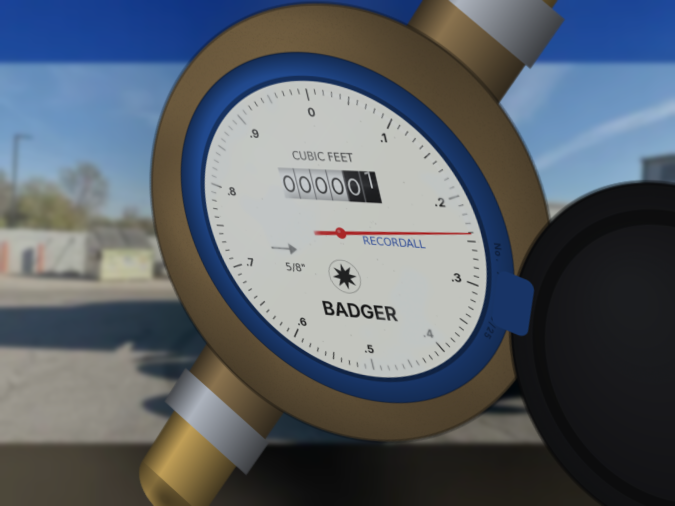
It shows 1.24
